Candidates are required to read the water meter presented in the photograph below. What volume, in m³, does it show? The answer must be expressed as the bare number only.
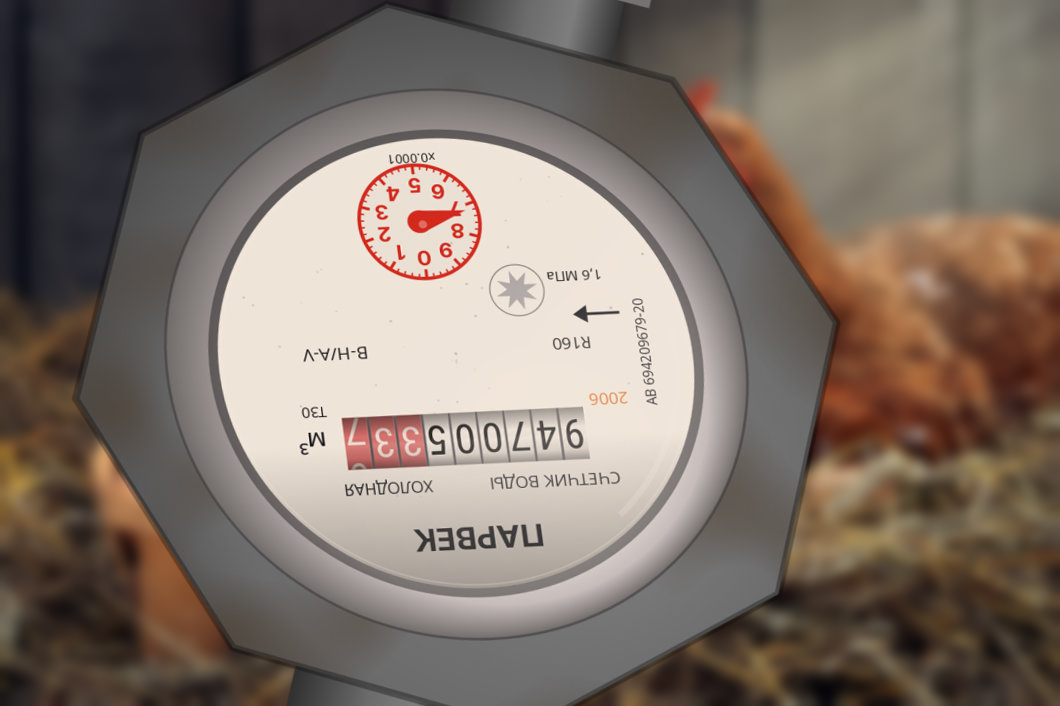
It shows 947005.3367
